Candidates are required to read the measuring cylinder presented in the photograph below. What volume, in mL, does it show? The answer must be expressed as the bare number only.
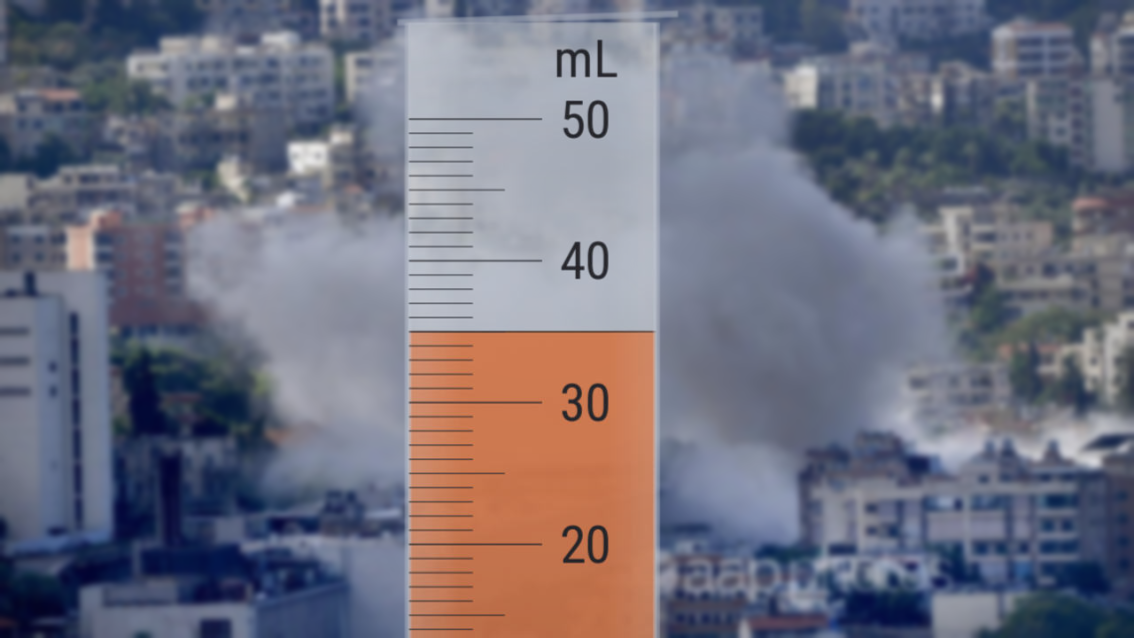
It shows 35
